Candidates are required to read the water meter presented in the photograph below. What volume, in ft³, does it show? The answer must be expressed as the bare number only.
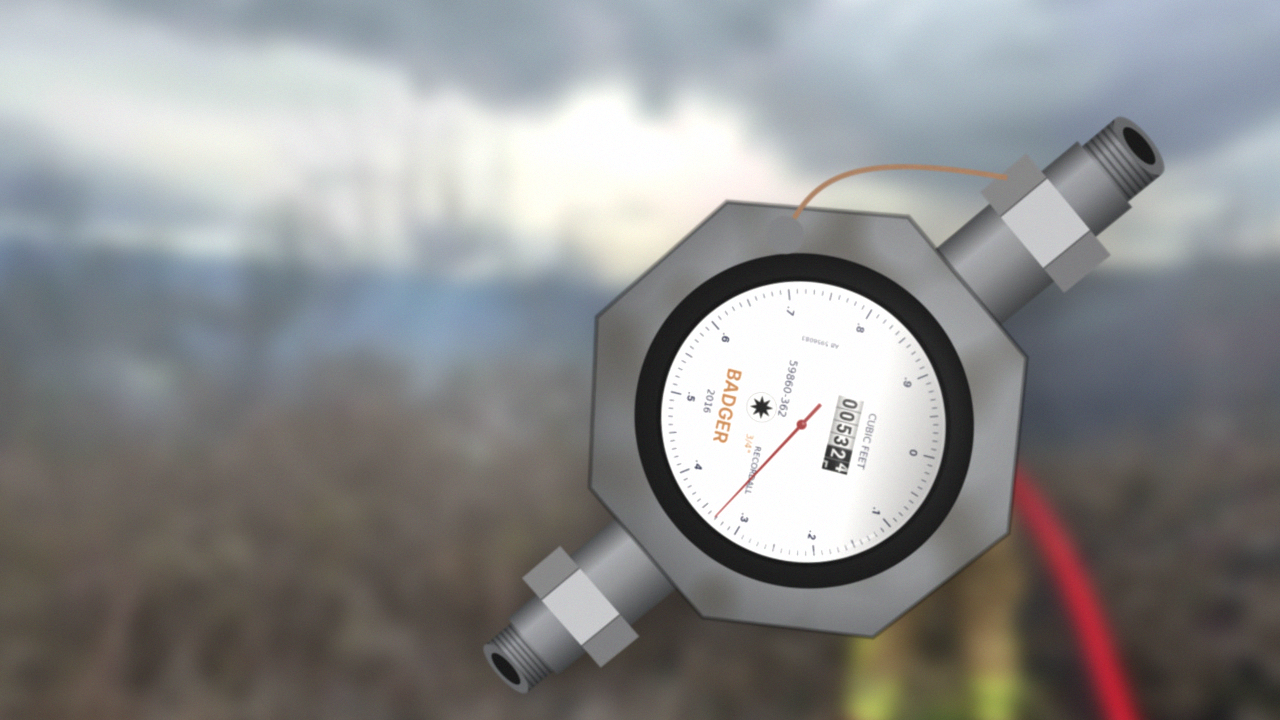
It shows 5324.33
